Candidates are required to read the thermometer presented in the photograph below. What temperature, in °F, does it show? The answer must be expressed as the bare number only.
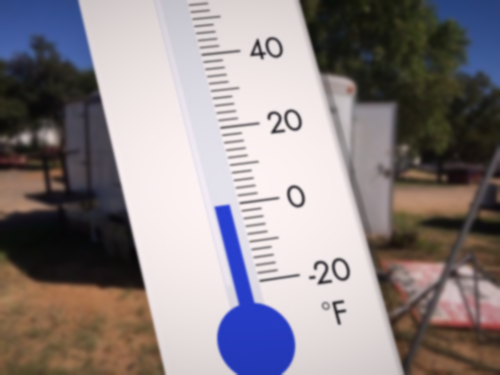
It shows 0
